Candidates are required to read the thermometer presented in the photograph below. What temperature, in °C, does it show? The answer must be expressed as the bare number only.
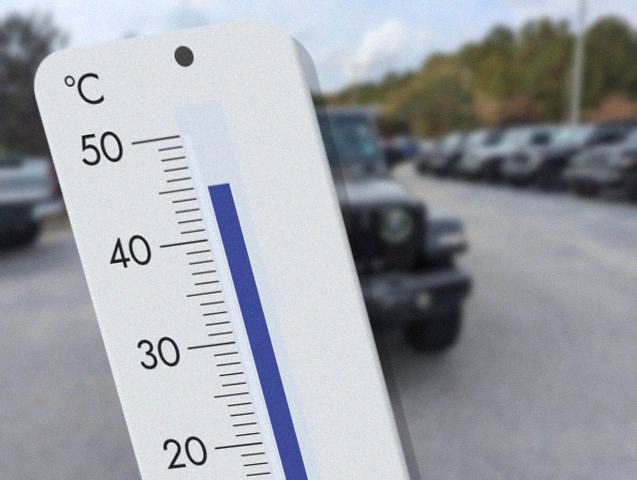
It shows 45
